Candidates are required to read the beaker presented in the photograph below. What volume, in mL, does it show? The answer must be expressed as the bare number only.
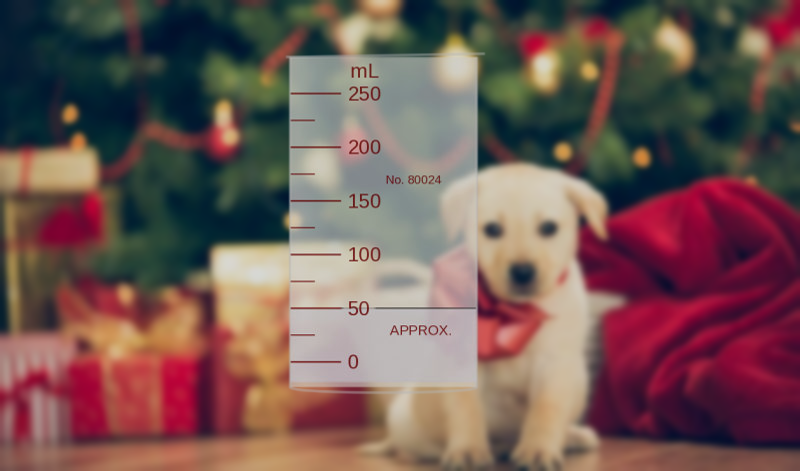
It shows 50
